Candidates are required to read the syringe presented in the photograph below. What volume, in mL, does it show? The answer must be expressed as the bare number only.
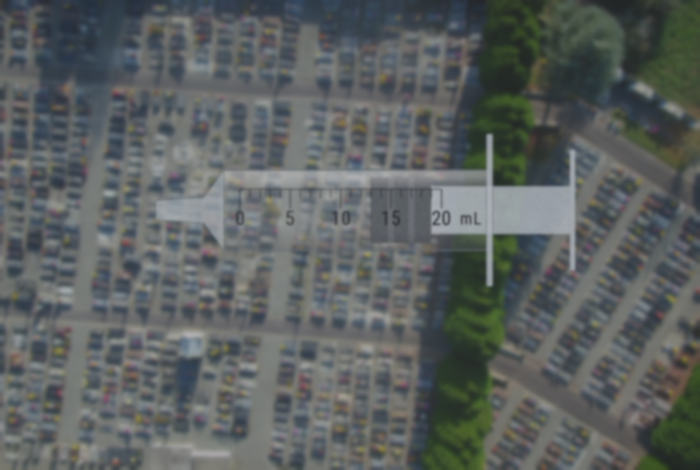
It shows 13
